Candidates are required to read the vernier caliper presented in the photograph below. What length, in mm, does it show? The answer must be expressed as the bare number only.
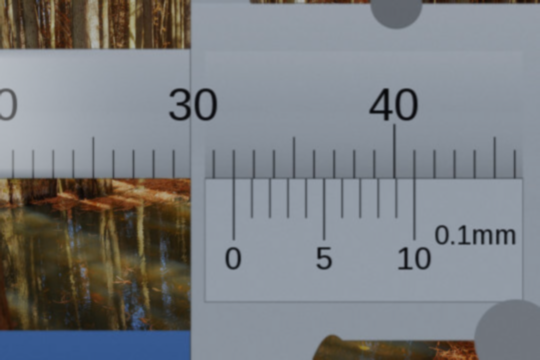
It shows 32.0
